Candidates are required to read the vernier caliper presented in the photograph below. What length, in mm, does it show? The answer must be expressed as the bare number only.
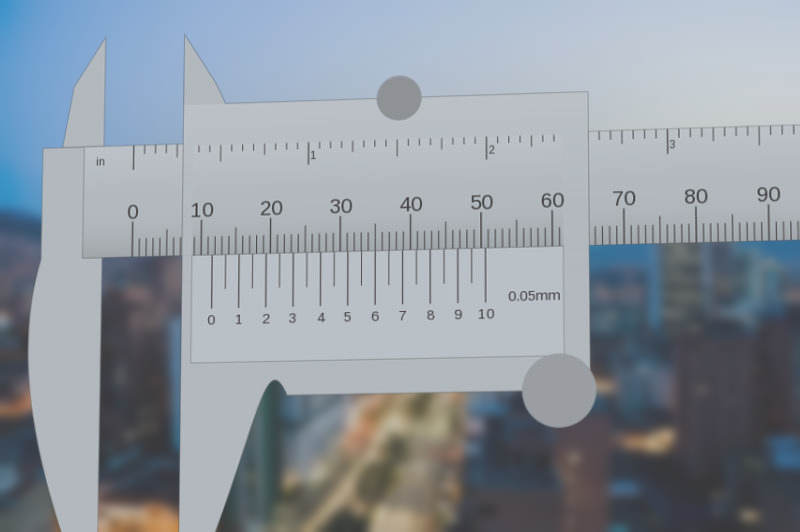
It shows 11.6
